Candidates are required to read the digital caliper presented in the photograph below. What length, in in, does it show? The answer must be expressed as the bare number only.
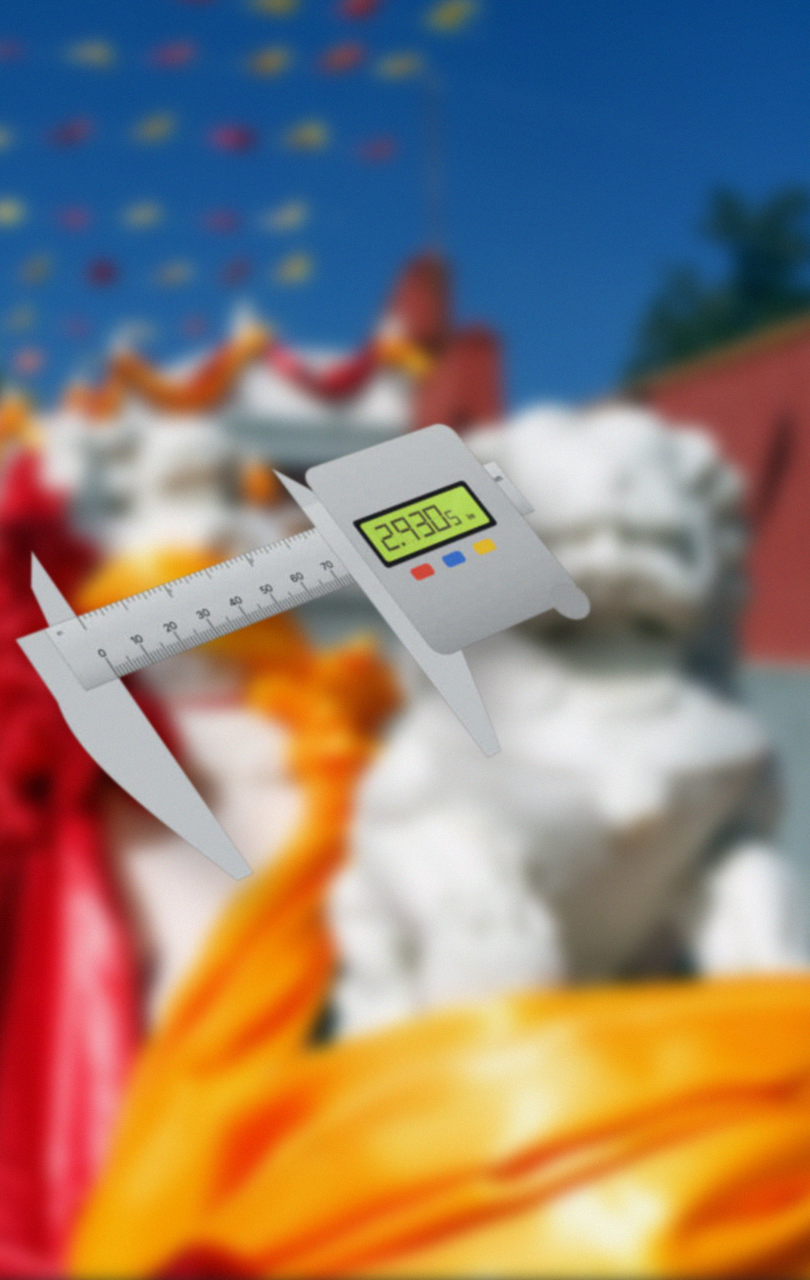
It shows 2.9305
